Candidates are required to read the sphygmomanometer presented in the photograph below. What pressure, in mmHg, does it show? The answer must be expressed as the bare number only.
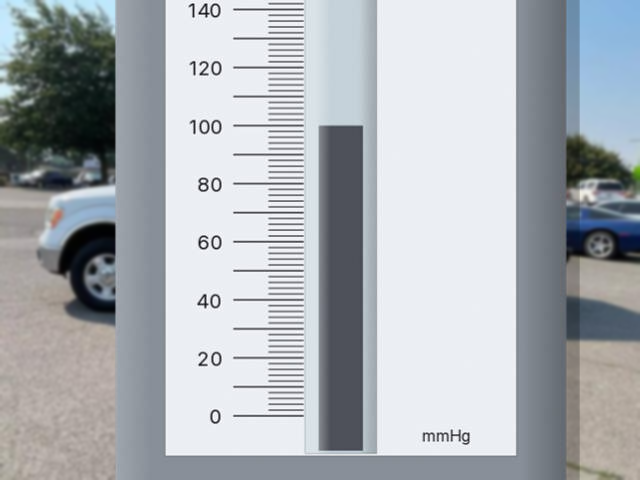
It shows 100
